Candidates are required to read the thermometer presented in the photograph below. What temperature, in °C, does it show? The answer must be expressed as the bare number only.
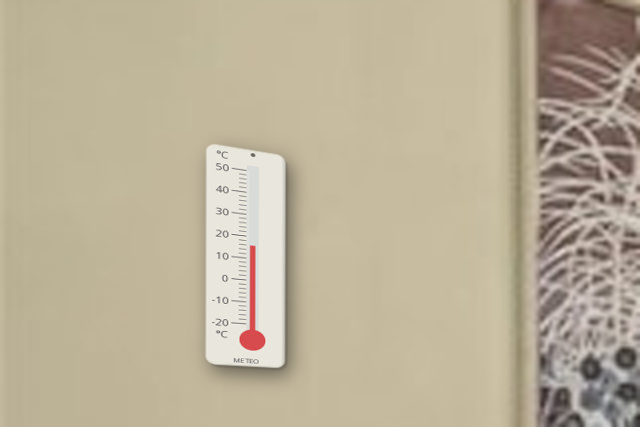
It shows 16
